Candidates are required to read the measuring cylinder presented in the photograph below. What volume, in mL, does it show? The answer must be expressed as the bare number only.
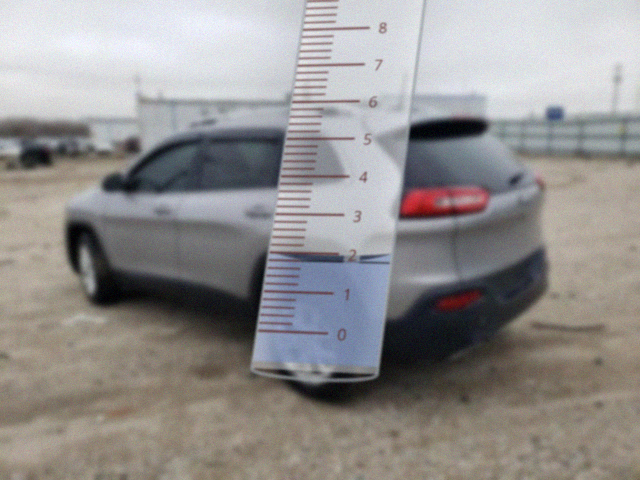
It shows 1.8
